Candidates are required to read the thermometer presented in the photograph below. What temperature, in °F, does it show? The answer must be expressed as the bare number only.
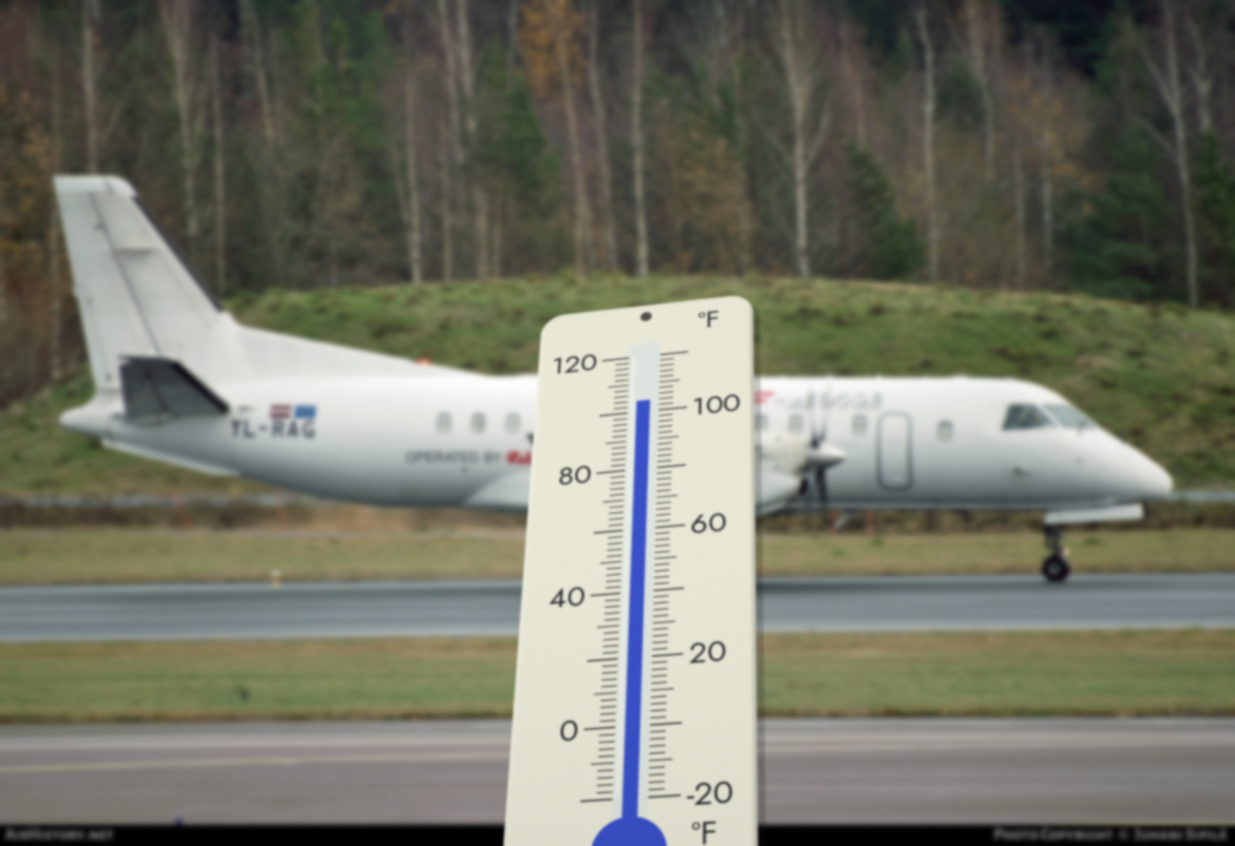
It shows 104
